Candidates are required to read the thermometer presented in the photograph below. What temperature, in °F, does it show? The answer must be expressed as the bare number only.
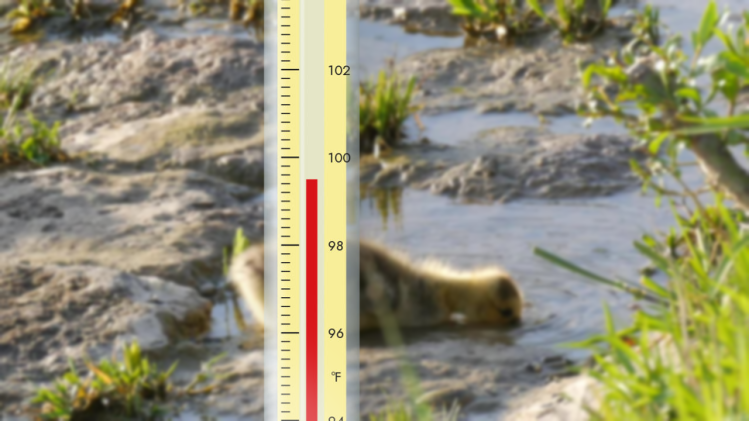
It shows 99.5
